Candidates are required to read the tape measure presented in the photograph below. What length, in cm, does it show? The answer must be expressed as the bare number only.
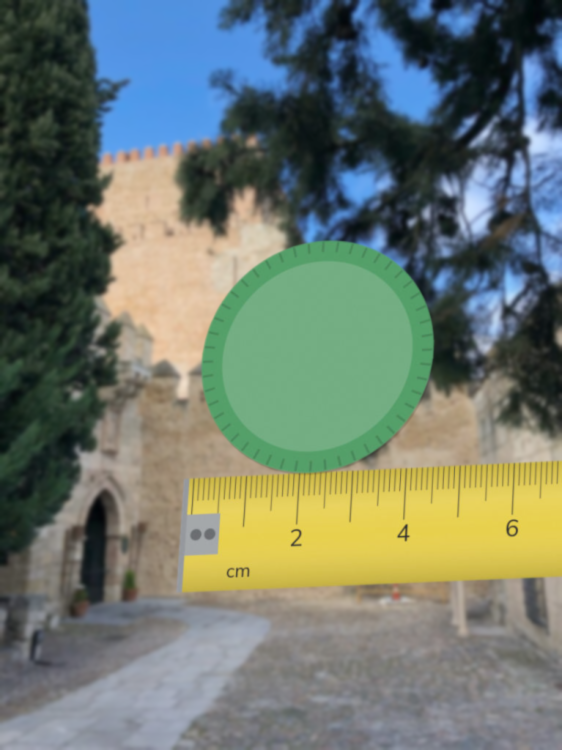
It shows 4.4
